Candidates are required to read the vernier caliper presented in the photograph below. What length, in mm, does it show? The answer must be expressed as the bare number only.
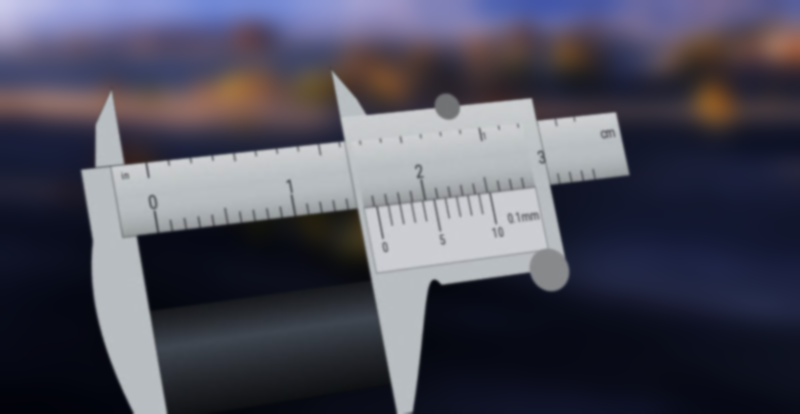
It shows 16.2
